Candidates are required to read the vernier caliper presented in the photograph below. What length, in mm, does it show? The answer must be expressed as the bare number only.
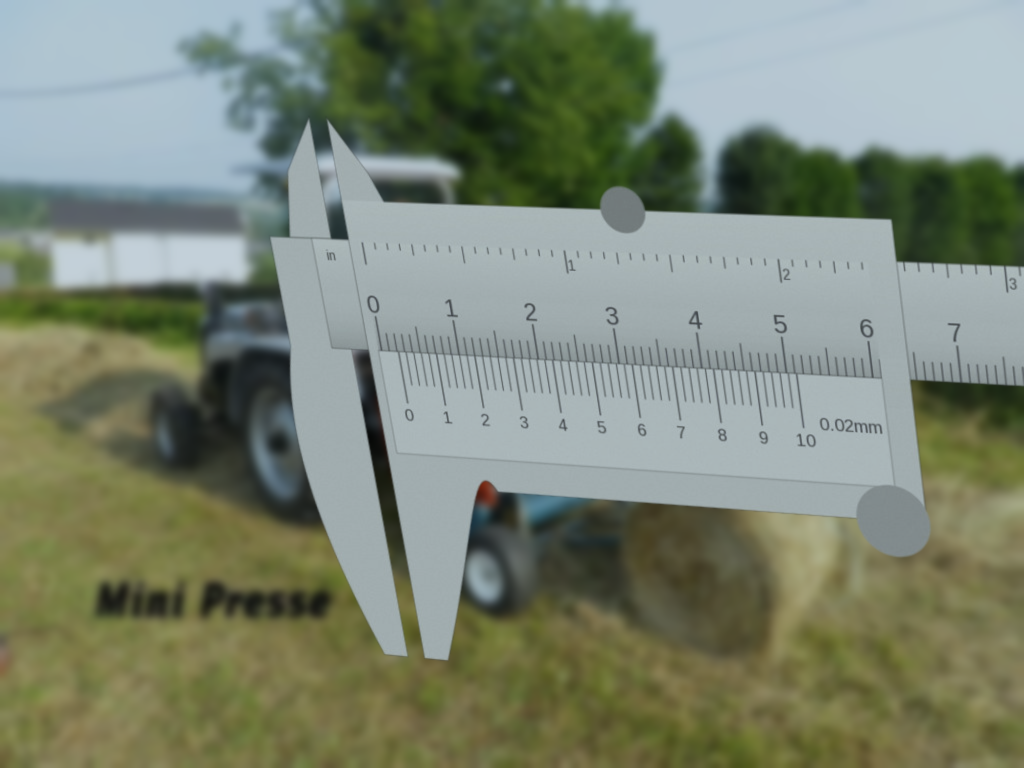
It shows 2.2
